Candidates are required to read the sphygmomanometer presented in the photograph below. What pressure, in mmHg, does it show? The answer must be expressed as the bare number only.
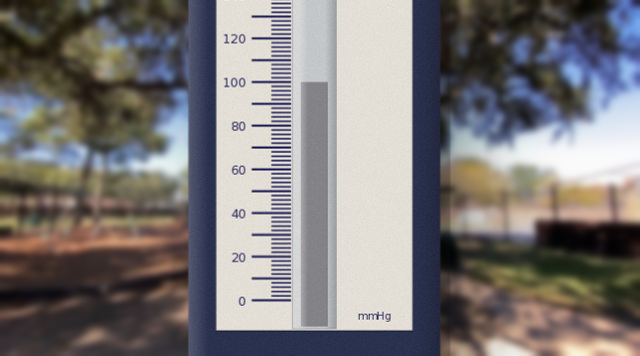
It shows 100
